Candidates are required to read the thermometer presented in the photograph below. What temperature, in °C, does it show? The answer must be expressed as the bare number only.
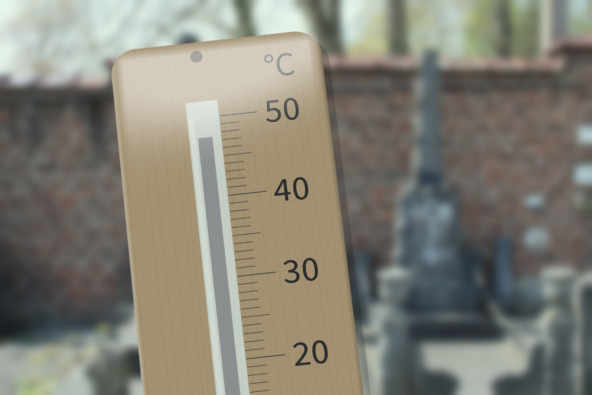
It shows 47.5
